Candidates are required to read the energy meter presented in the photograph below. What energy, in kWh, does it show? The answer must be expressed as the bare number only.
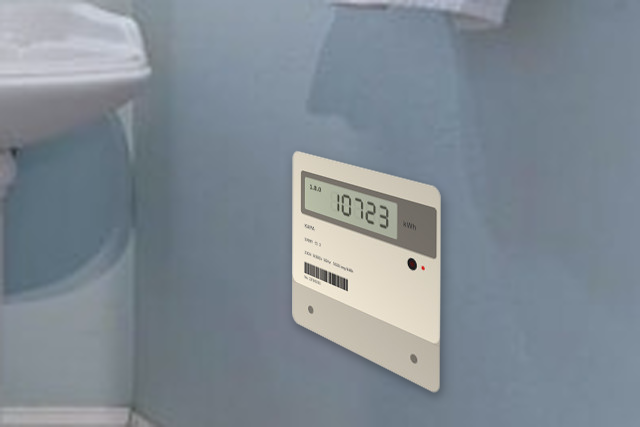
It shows 10723
